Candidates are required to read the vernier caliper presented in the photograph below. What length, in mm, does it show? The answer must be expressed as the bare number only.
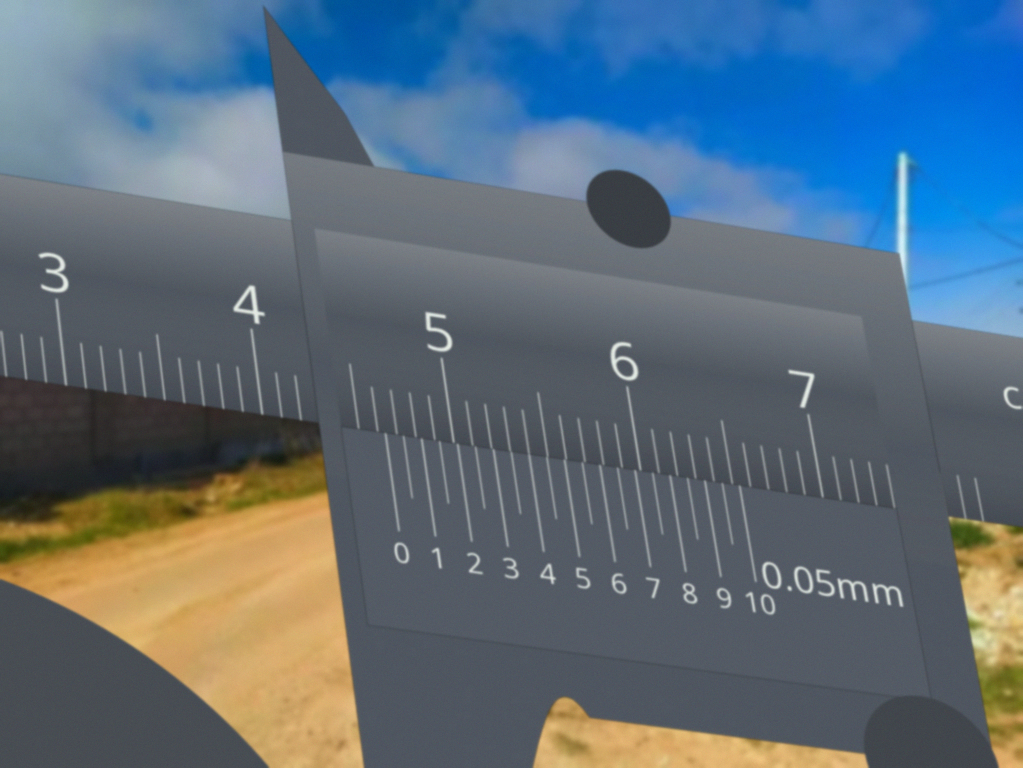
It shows 46.4
